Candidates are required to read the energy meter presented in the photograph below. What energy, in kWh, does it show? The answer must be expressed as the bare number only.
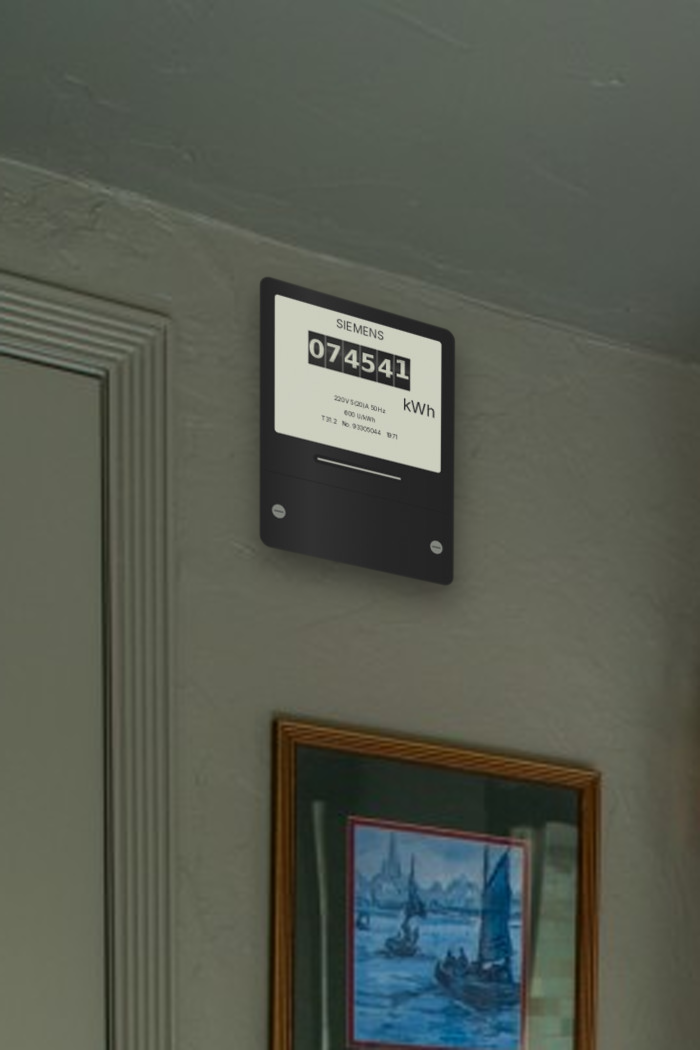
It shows 74541
